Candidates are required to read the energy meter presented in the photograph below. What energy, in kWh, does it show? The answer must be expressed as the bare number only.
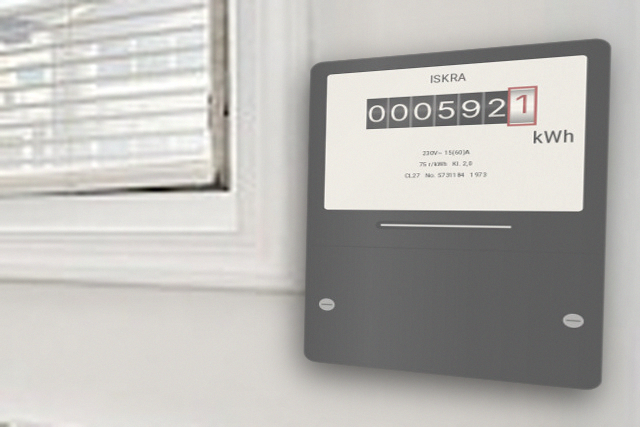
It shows 592.1
